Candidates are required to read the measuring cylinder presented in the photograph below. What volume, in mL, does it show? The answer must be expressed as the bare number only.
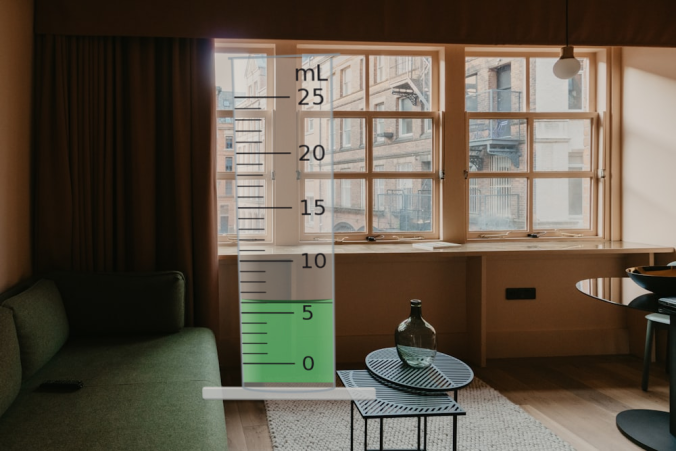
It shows 6
